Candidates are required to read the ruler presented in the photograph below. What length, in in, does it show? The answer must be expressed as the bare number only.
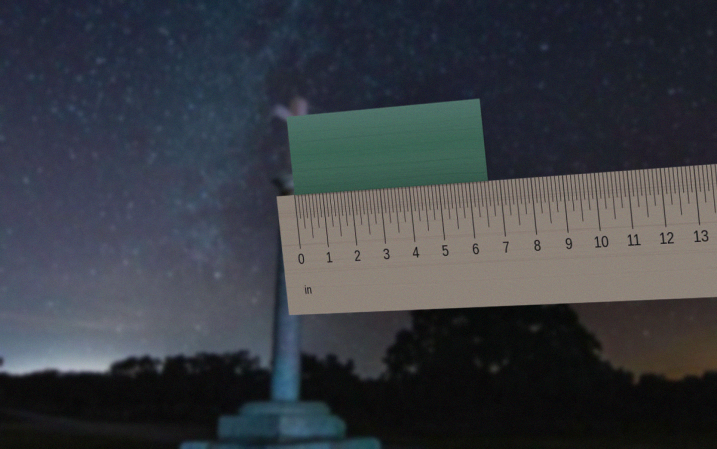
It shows 6.625
